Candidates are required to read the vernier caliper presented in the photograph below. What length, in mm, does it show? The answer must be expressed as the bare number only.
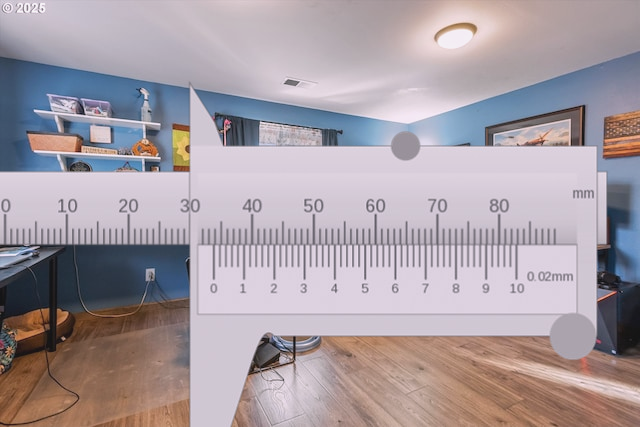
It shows 33.8
